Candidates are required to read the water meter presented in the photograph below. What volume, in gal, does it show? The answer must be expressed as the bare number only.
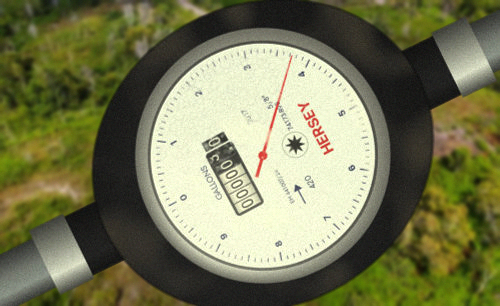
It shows 33.7
